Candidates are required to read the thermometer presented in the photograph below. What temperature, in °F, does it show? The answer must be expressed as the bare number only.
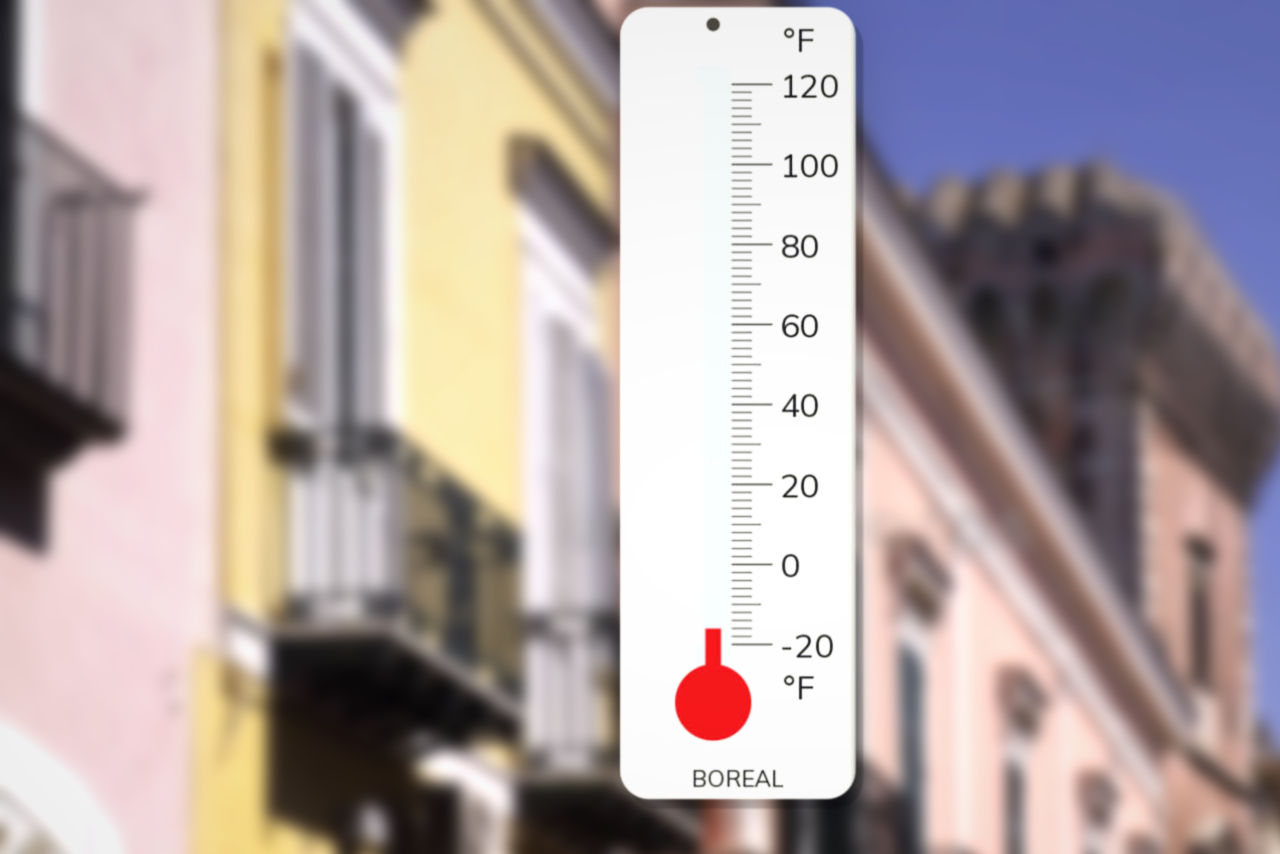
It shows -16
